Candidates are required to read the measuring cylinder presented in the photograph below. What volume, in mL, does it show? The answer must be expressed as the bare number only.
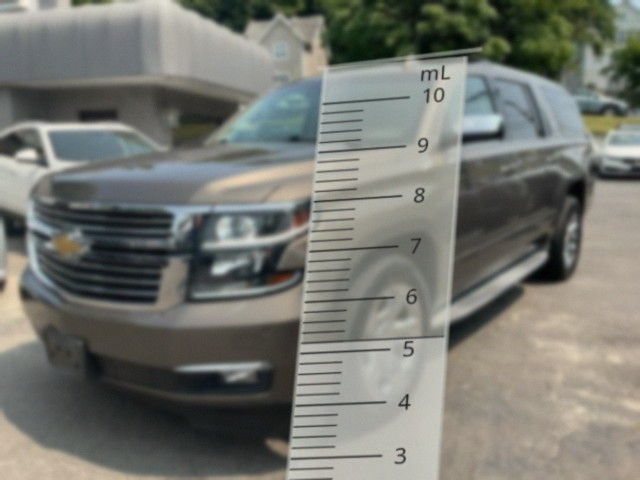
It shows 5.2
